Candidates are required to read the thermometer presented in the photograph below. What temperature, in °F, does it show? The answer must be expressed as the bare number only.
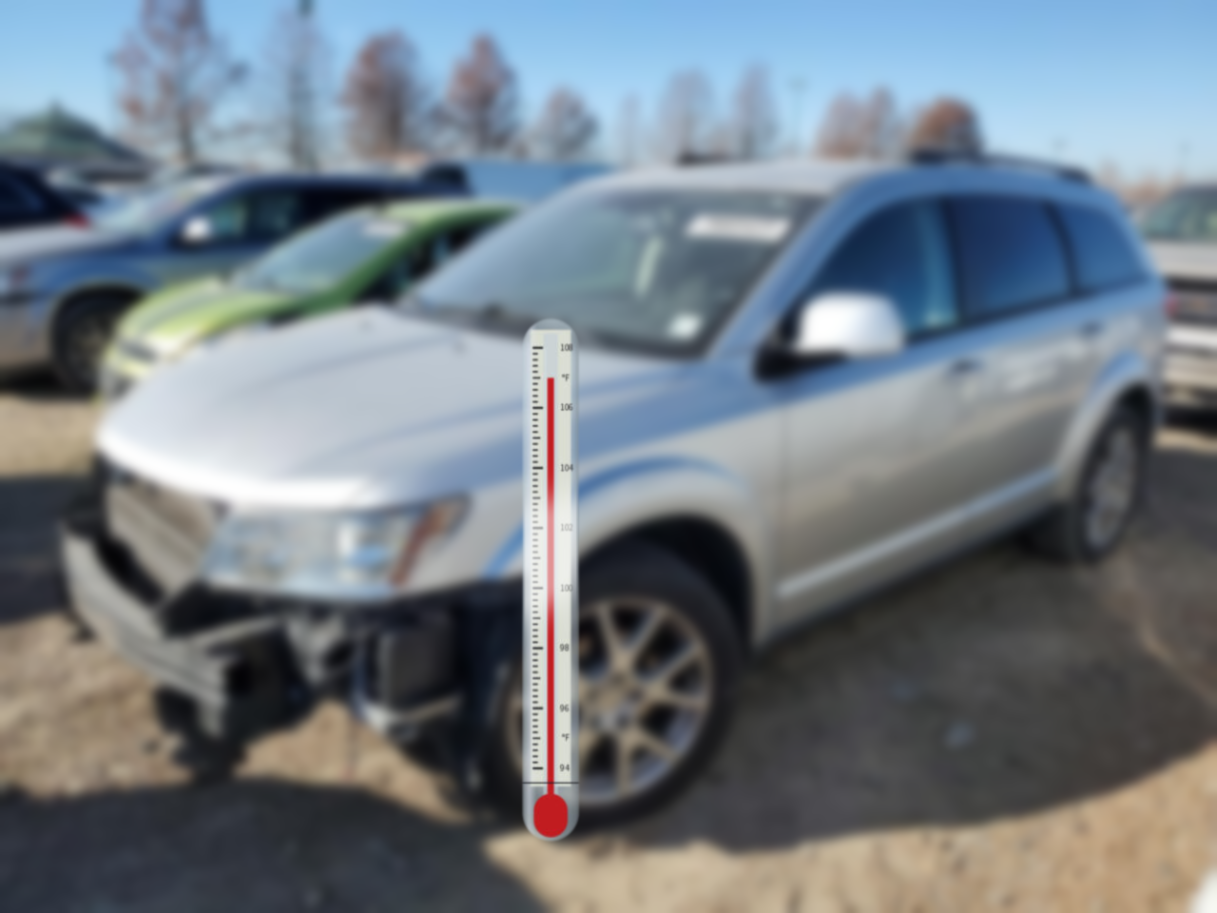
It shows 107
